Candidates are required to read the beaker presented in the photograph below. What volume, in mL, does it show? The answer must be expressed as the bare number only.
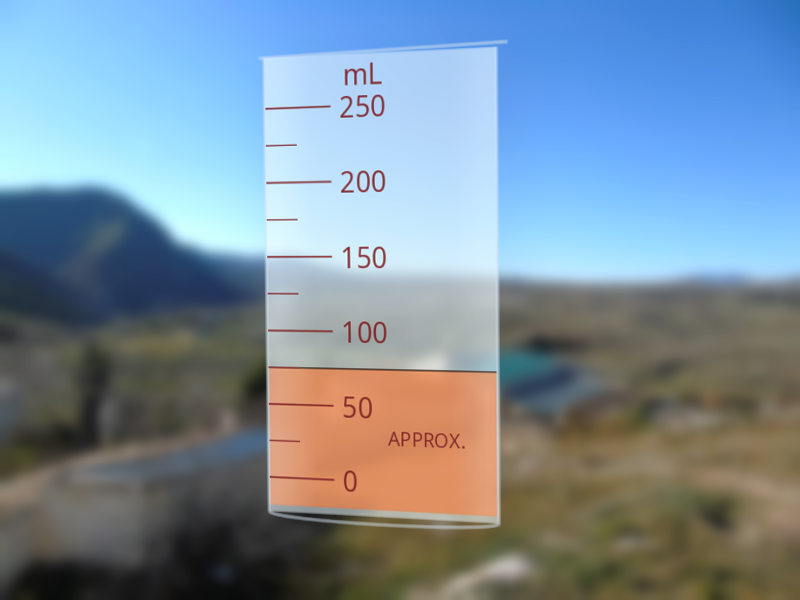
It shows 75
